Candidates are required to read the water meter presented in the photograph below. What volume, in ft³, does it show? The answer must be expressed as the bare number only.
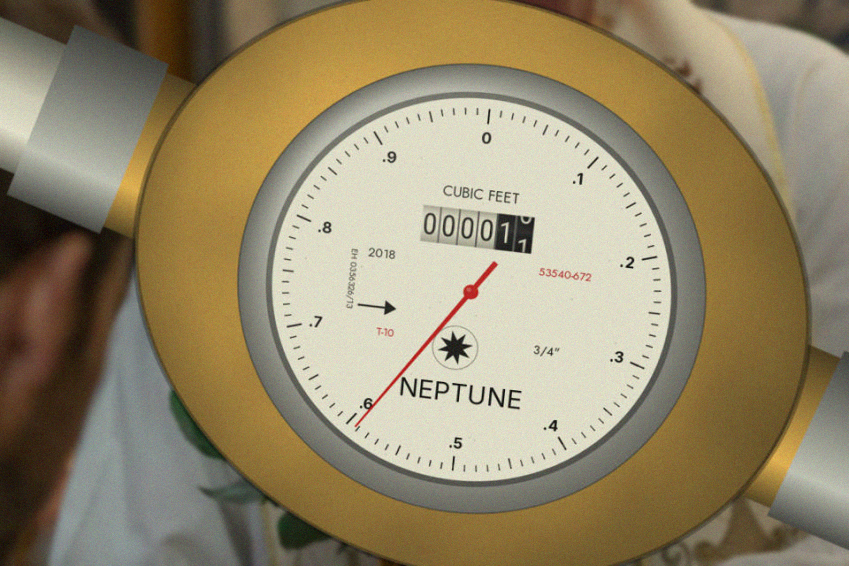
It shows 10.59
